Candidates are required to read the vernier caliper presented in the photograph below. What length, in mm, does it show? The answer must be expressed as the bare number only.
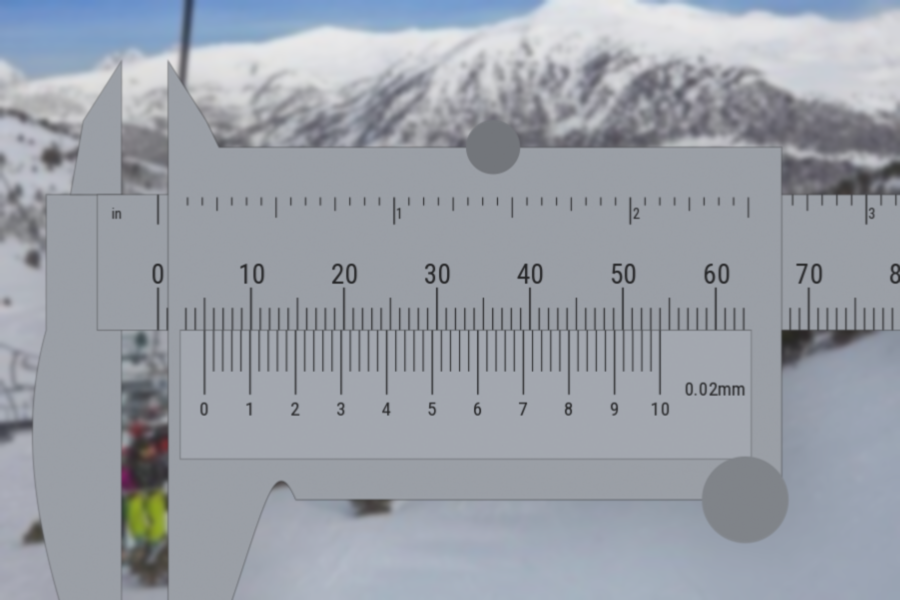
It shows 5.0
